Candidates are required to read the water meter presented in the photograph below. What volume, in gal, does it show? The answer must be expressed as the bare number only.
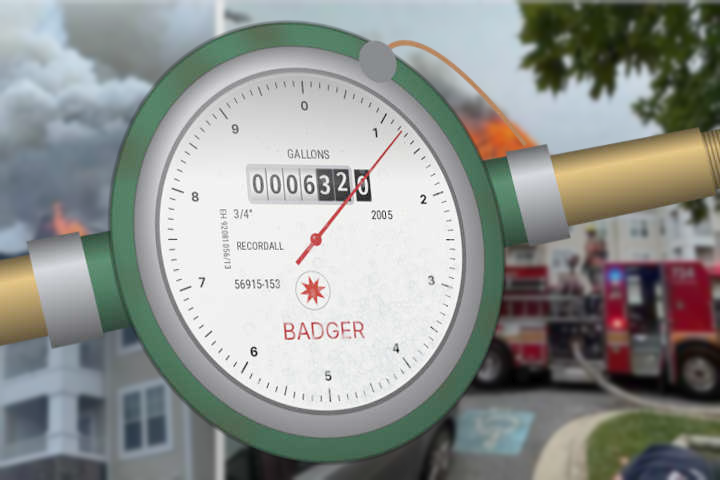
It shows 6321.2
